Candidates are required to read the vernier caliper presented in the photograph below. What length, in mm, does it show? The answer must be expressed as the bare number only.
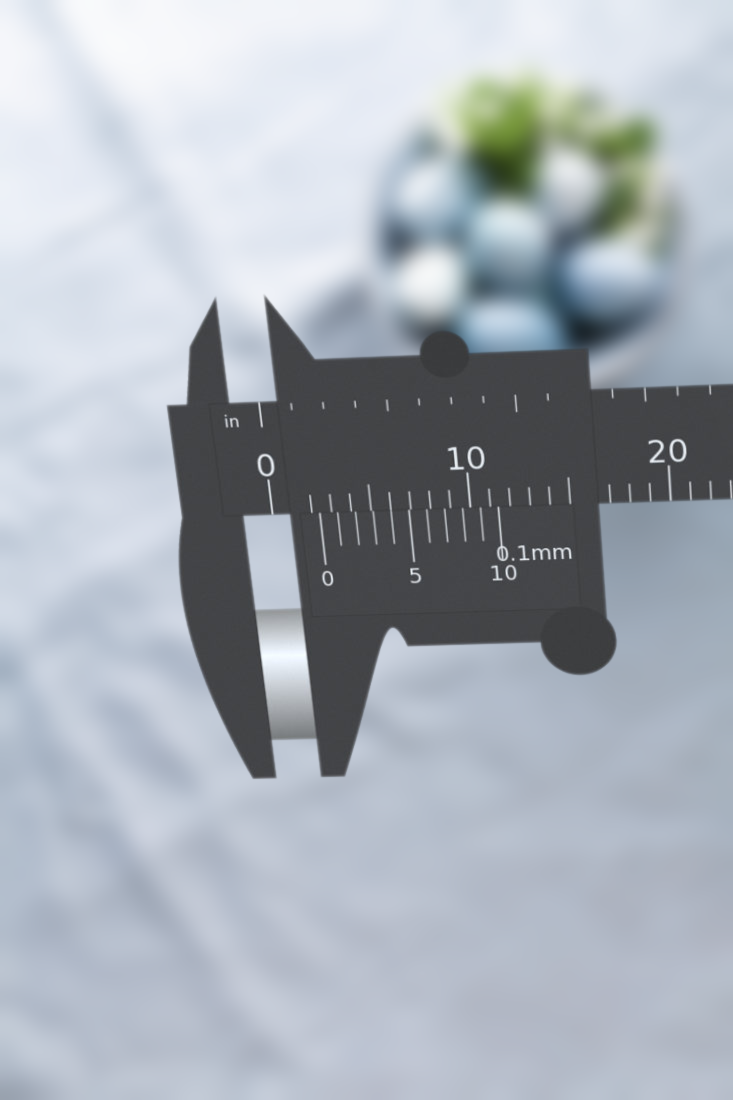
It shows 2.4
